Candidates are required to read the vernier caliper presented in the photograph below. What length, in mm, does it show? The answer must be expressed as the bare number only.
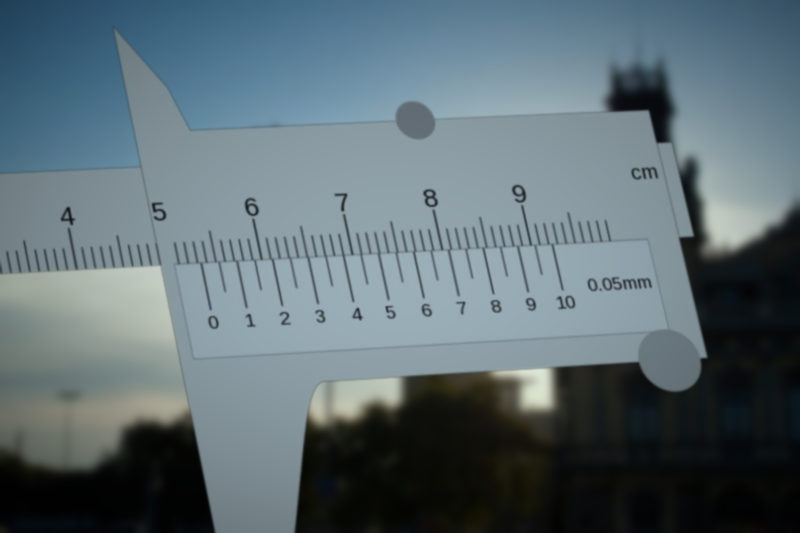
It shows 53.4
